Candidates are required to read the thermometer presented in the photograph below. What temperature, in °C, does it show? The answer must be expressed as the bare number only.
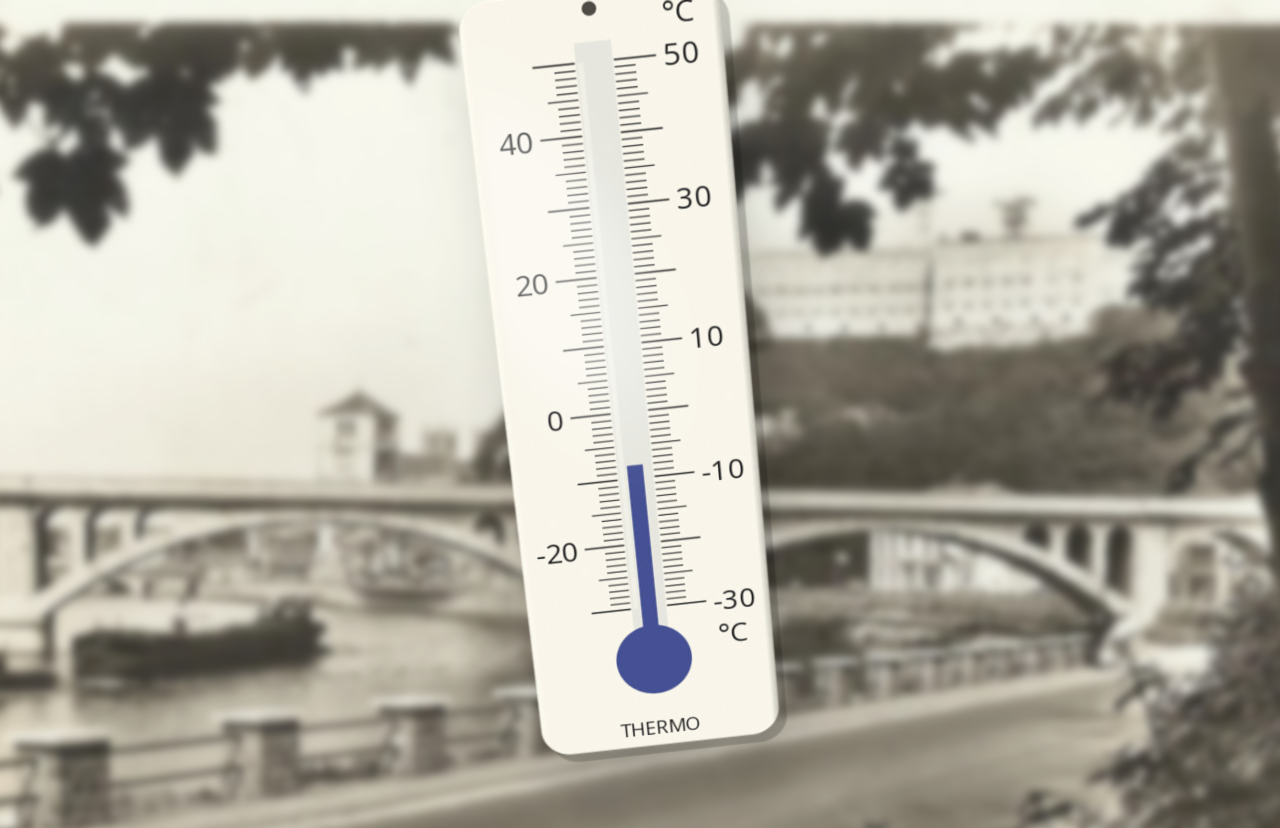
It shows -8
